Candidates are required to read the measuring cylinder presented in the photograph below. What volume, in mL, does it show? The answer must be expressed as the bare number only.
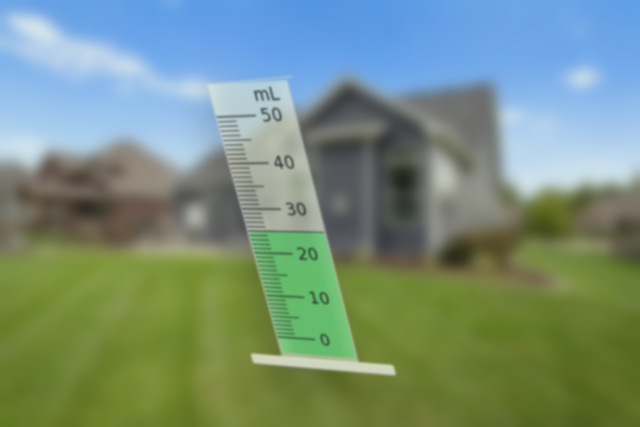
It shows 25
